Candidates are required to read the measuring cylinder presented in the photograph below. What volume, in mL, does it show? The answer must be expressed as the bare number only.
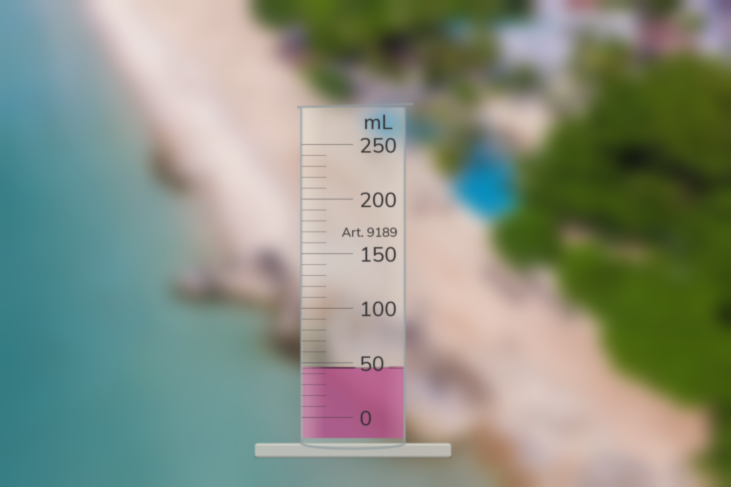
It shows 45
